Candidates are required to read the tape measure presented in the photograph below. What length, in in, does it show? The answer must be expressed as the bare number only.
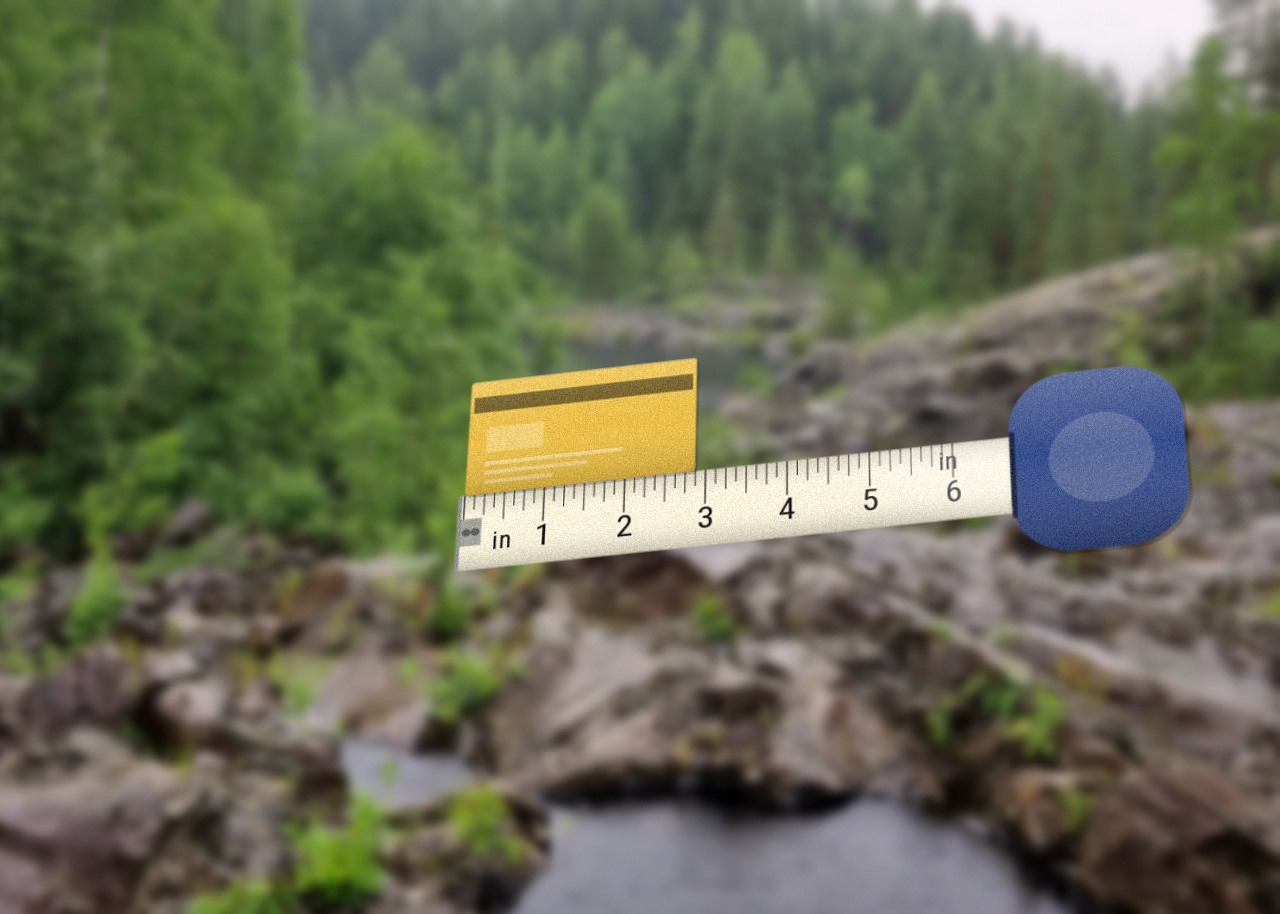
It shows 2.875
